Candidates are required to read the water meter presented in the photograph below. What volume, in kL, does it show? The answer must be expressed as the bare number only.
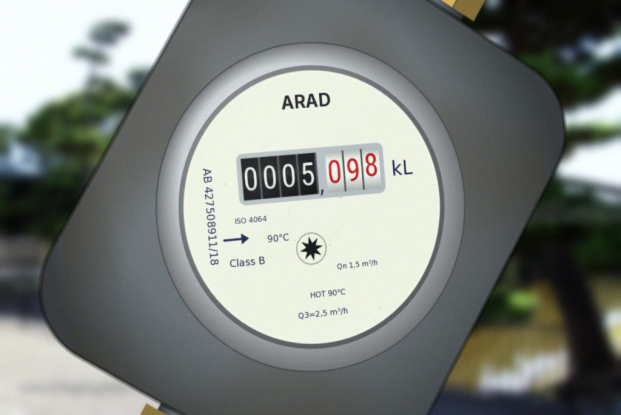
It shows 5.098
